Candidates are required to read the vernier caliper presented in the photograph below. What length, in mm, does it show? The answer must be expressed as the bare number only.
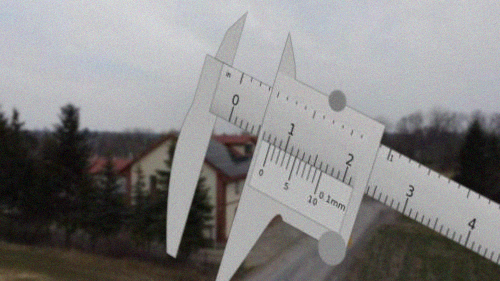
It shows 7.4
